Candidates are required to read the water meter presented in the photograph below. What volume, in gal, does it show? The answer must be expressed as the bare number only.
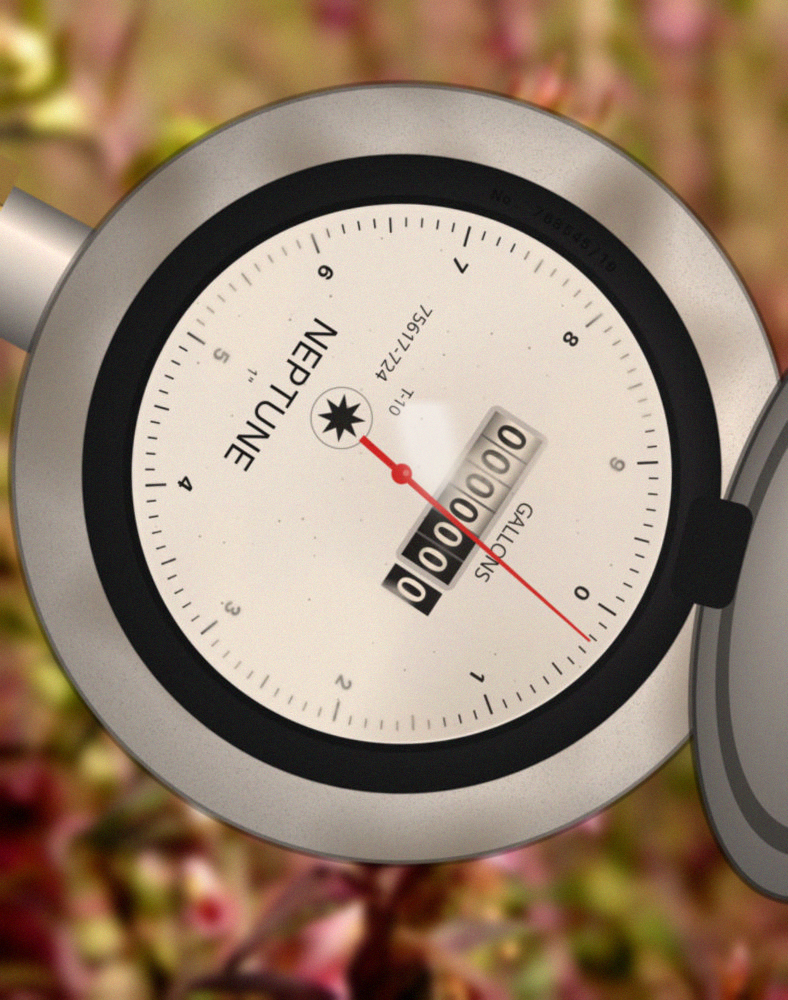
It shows 0.2
